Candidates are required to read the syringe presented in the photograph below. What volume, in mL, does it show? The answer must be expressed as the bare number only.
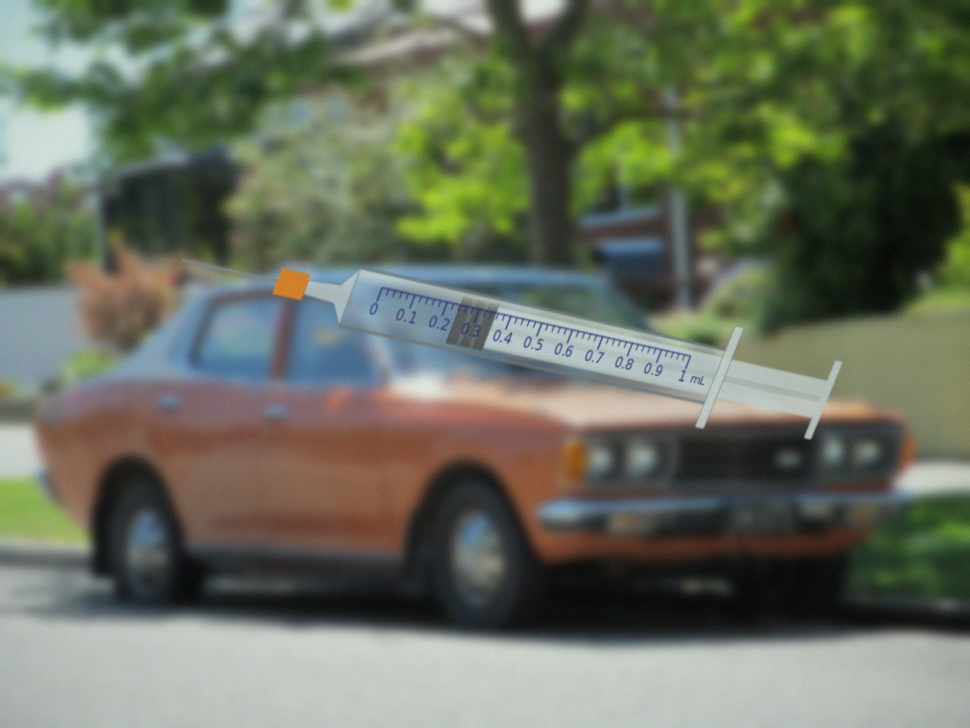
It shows 0.24
